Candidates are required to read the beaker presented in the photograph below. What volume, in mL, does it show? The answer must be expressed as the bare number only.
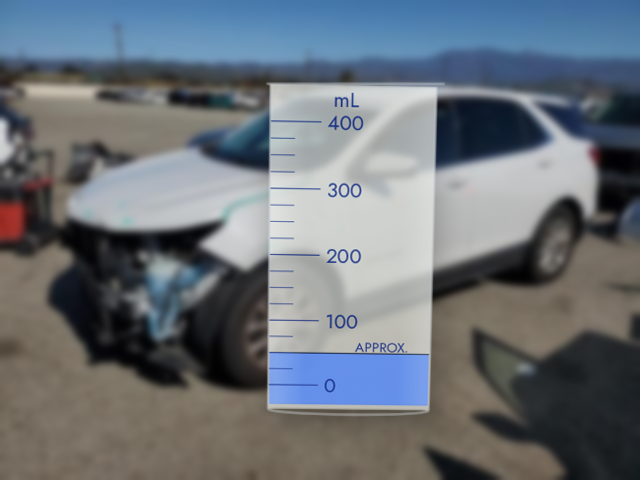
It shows 50
